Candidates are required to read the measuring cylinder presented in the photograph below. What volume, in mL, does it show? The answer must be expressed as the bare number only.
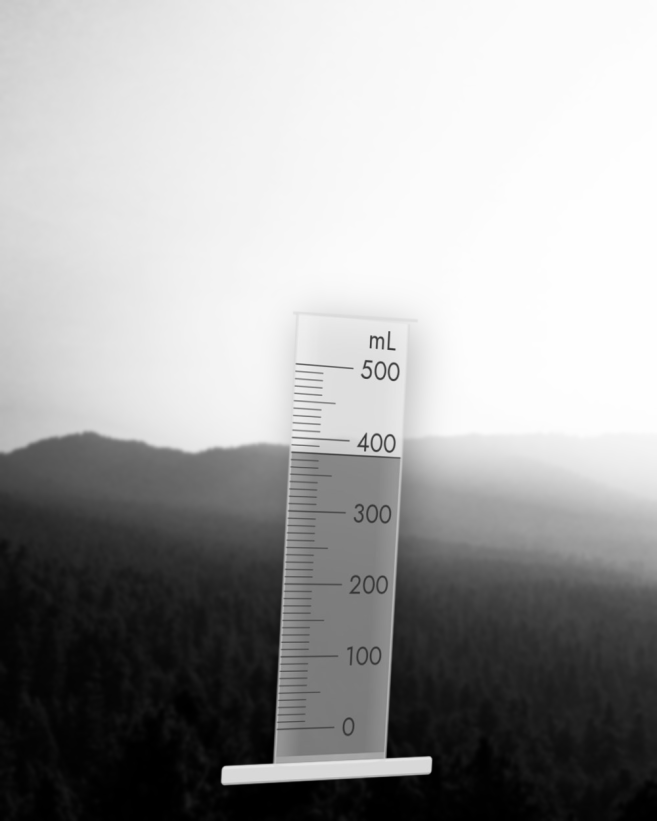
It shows 380
